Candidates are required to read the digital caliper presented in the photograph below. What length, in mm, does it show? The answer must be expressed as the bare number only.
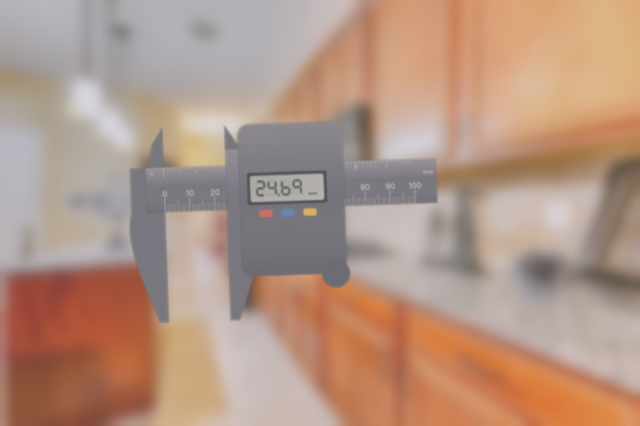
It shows 24.69
